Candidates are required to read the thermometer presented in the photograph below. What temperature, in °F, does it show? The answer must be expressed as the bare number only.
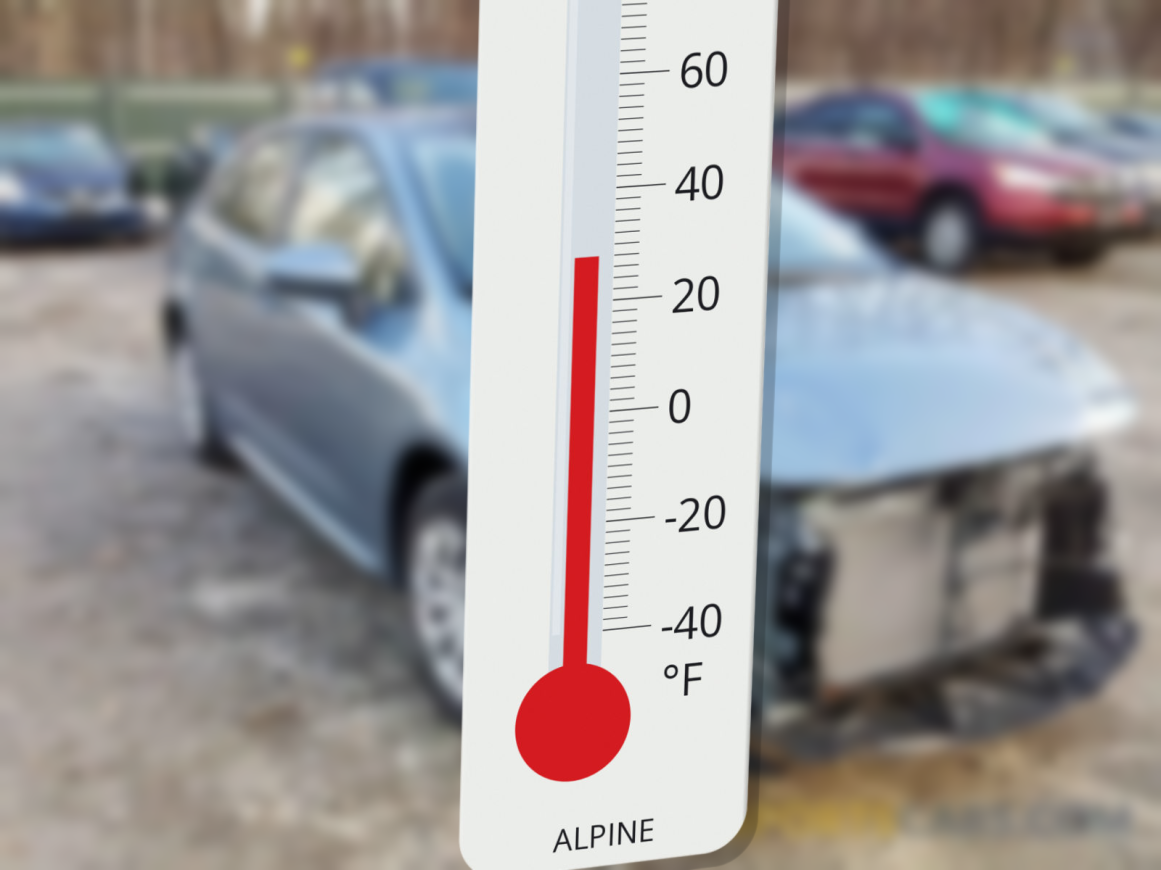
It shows 28
